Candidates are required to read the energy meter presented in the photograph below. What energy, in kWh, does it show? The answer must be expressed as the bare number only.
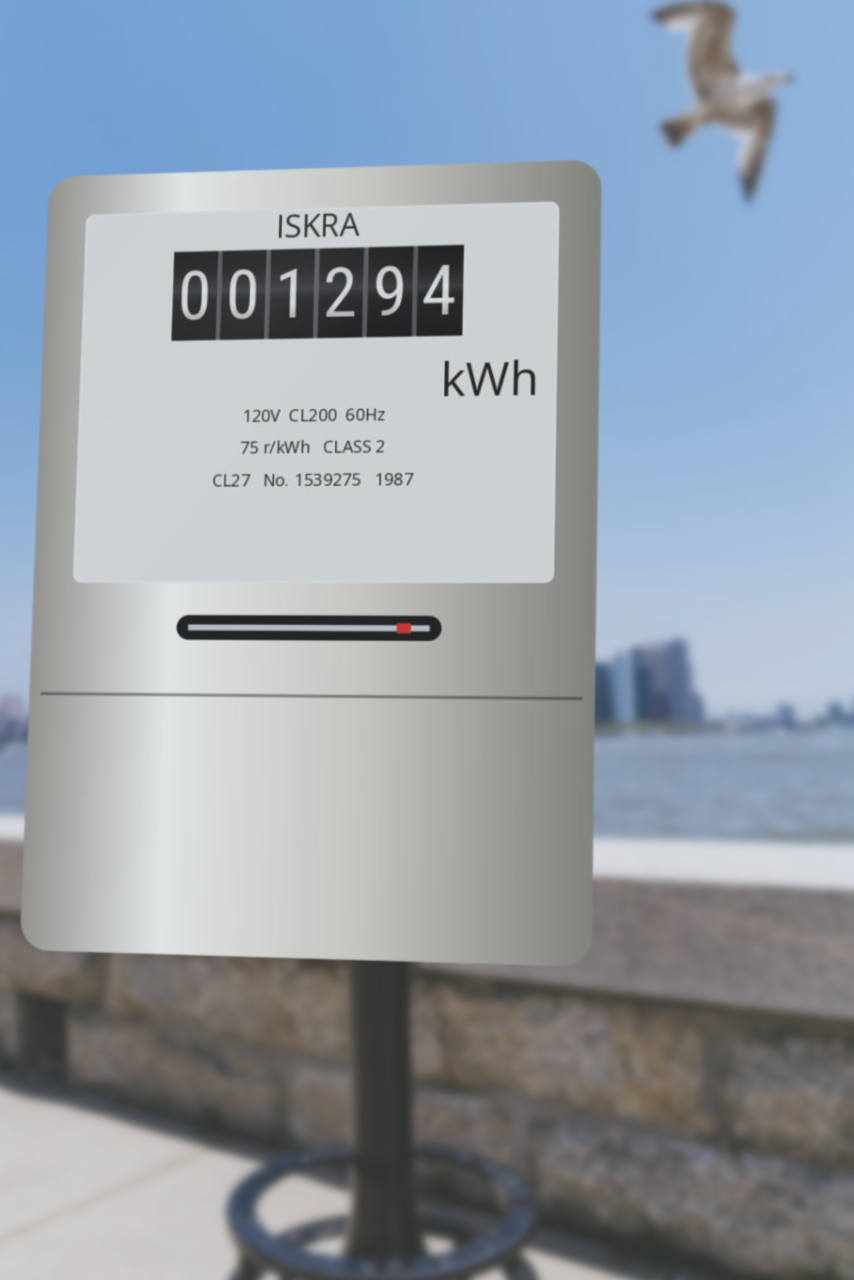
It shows 1294
